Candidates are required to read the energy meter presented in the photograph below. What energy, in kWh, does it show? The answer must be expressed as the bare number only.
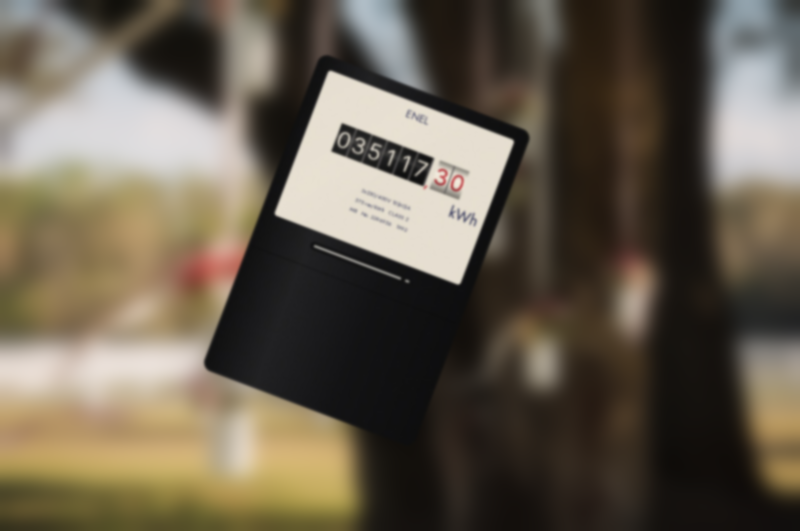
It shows 35117.30
